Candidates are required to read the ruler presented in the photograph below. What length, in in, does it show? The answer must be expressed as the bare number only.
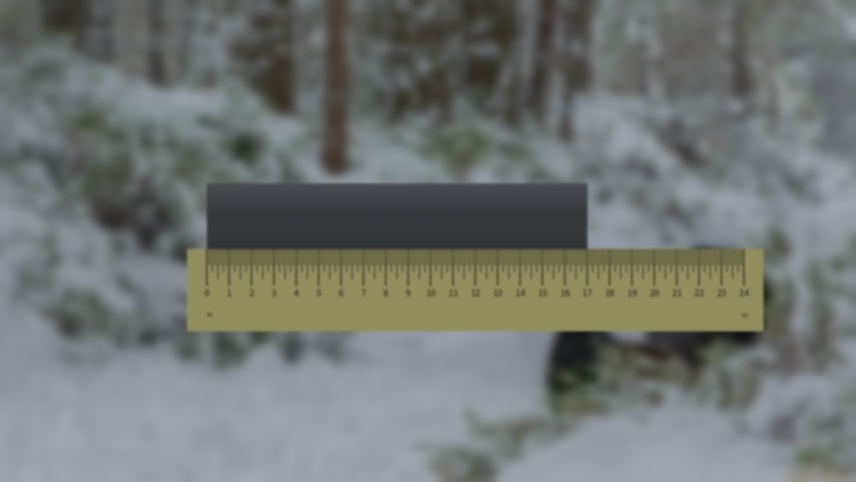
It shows 17
